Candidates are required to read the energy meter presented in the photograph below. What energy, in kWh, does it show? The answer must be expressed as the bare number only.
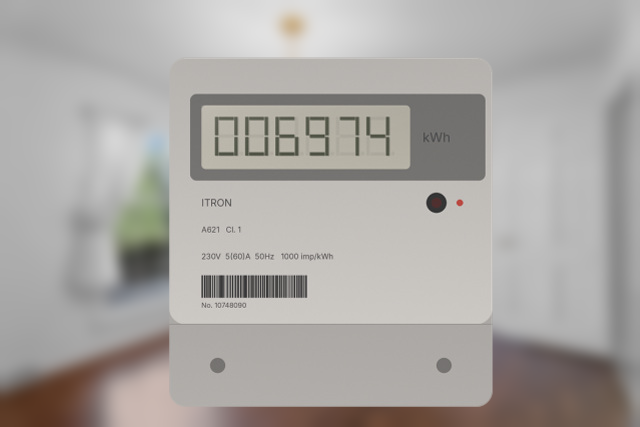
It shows 6974
